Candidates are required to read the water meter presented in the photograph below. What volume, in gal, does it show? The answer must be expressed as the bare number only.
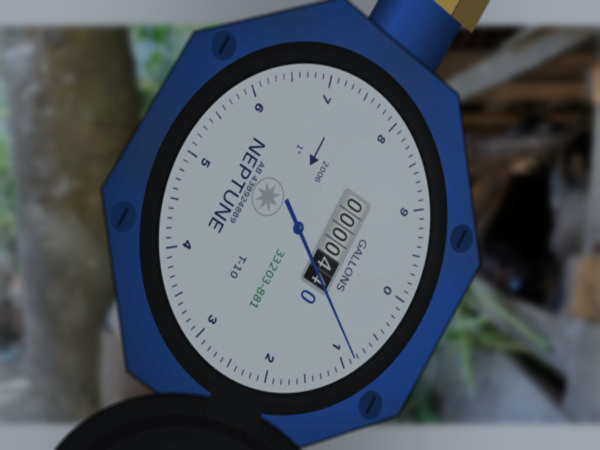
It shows 440.8
